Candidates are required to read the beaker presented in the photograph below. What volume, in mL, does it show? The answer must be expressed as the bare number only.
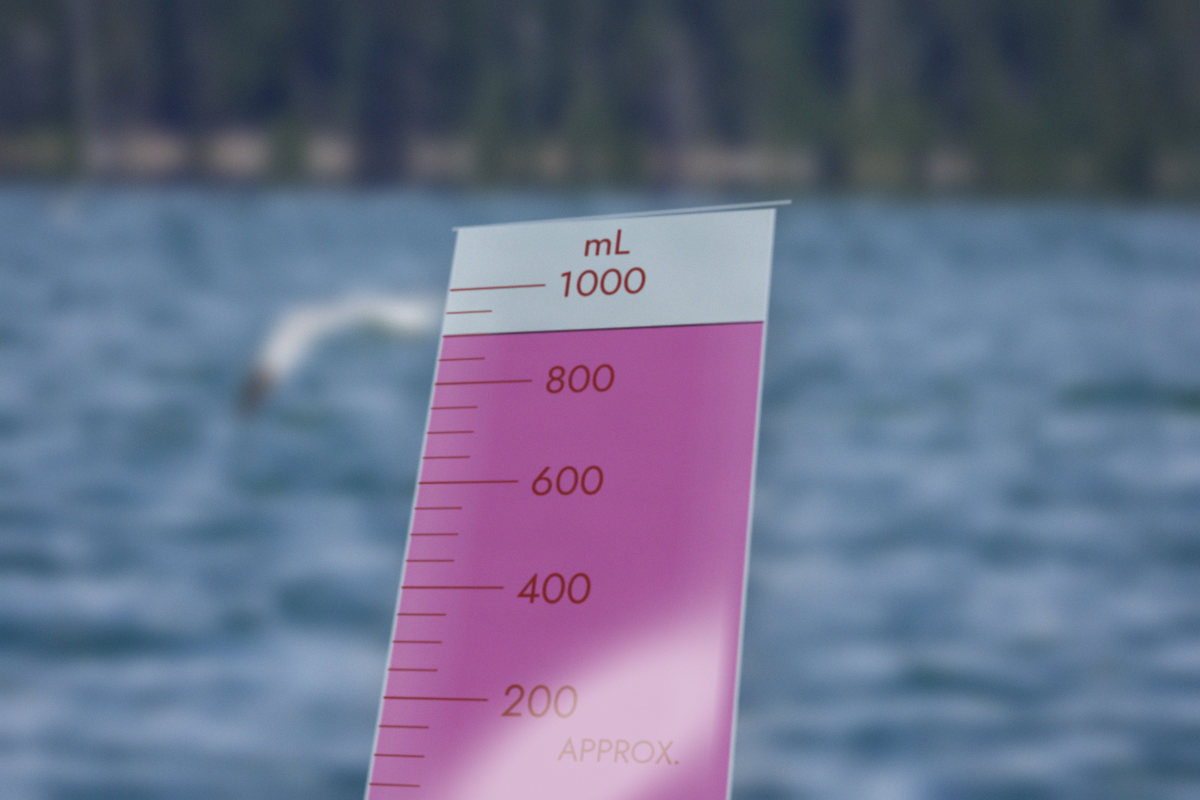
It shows 900
